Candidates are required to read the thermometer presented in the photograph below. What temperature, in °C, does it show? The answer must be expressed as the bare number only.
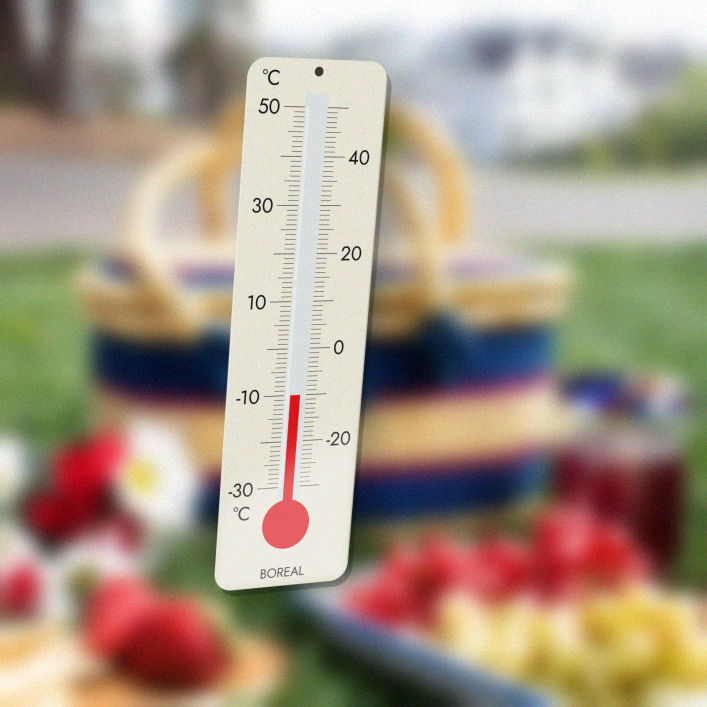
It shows -10
